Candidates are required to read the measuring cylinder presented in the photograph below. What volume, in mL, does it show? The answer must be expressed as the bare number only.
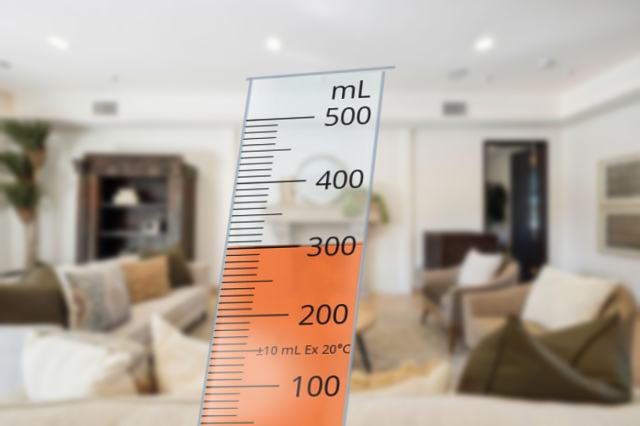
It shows 300
